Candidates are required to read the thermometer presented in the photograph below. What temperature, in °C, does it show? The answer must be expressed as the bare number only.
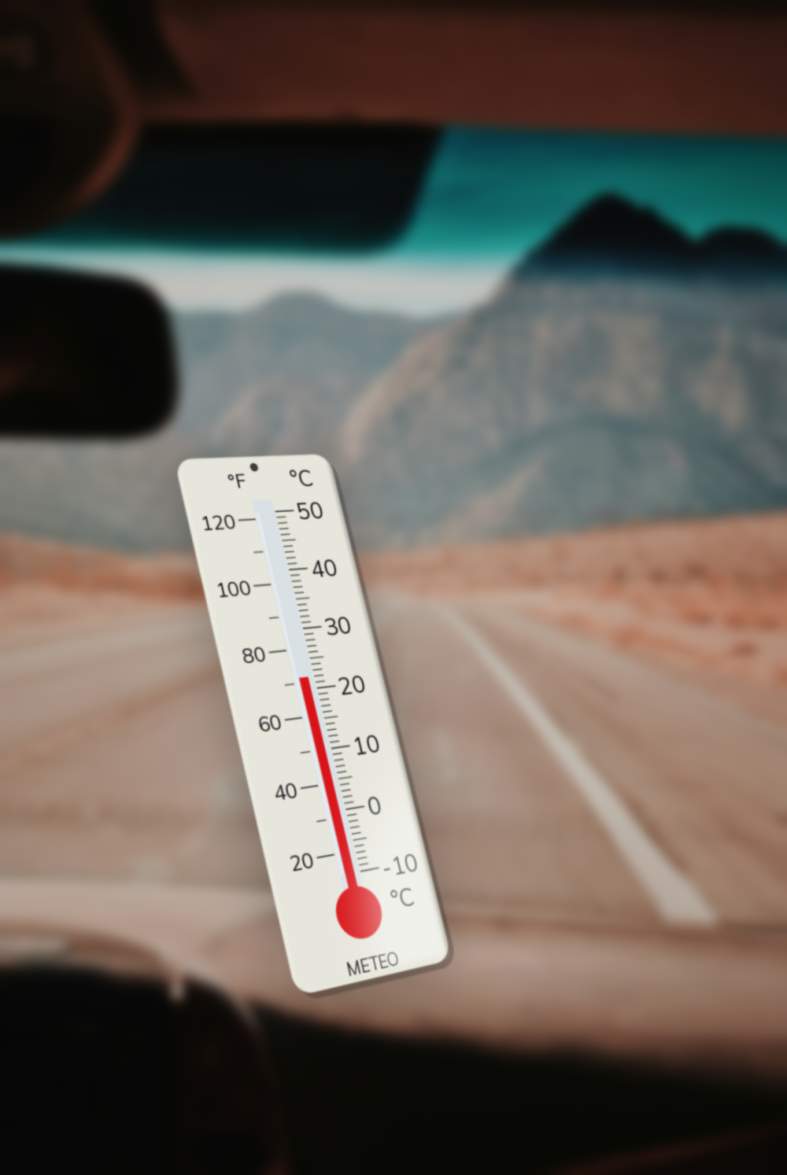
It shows 22
